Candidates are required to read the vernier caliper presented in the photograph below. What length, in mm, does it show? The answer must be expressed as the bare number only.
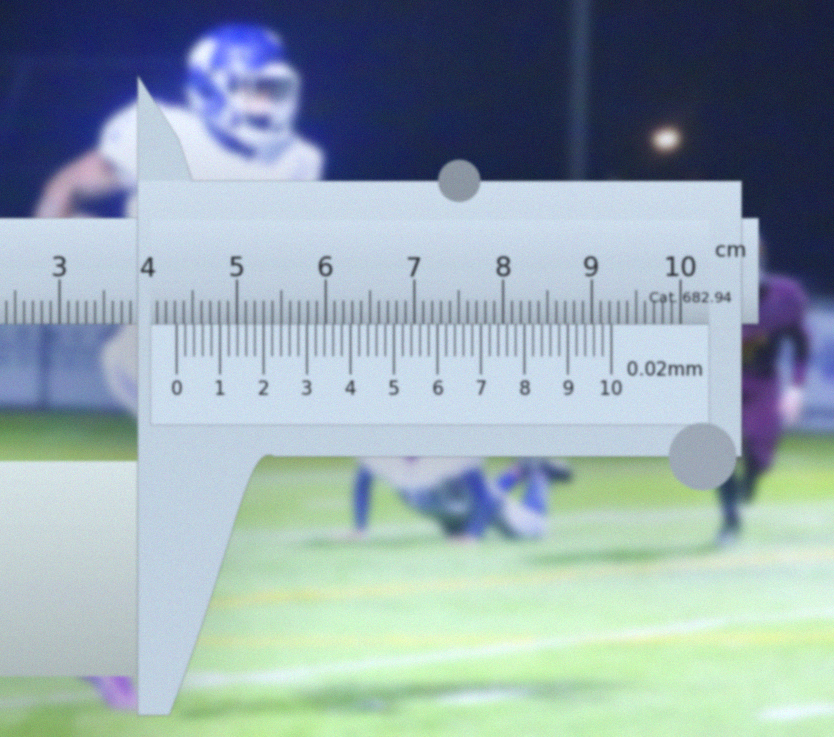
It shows 43.2
